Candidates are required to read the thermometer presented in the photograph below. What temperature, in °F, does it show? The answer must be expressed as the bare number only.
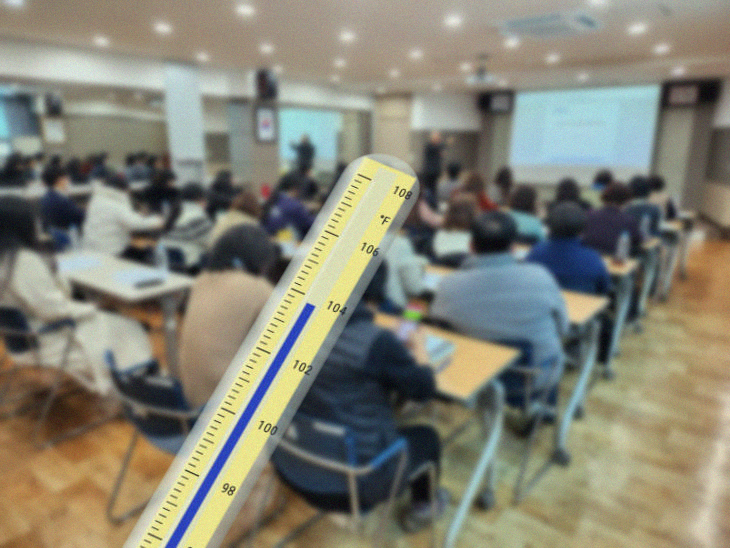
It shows 103.8
